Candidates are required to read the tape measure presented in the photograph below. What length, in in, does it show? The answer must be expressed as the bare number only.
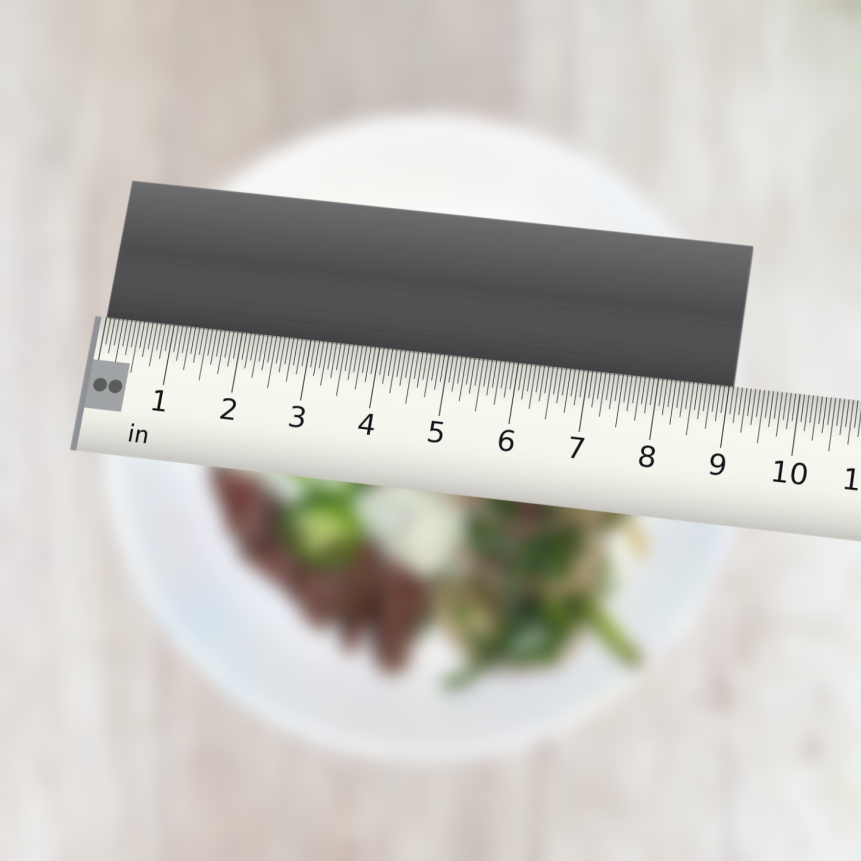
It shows 9.0625
